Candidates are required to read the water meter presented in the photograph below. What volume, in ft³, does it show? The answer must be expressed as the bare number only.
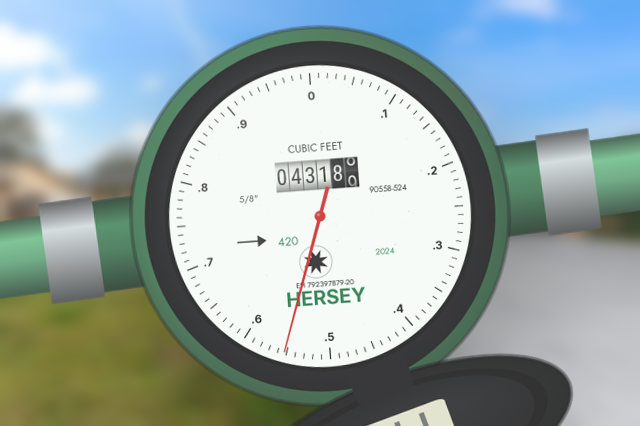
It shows 43188.55
